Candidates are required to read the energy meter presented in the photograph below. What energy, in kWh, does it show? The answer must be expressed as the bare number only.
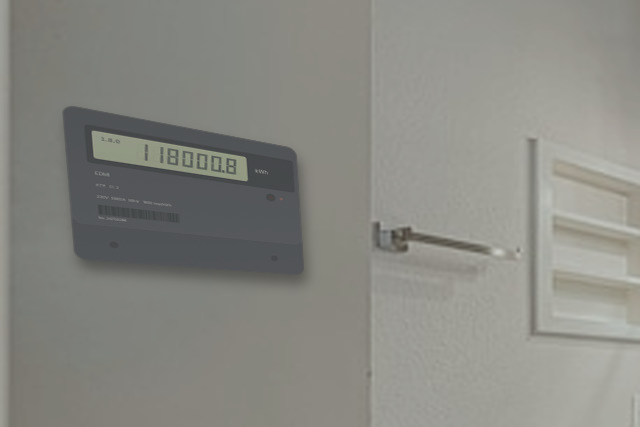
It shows 118000.8
